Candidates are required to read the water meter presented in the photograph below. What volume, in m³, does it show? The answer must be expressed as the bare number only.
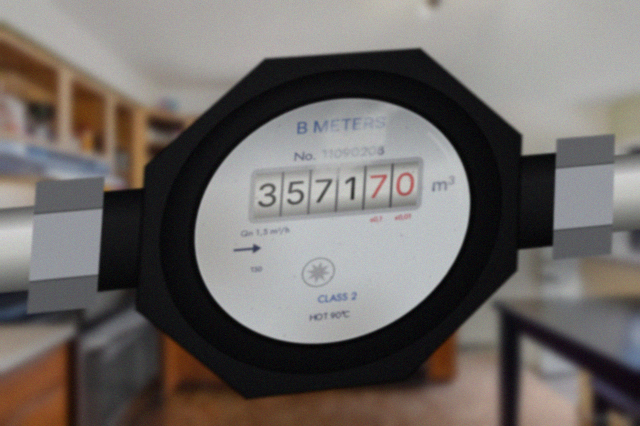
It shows 3571.70
